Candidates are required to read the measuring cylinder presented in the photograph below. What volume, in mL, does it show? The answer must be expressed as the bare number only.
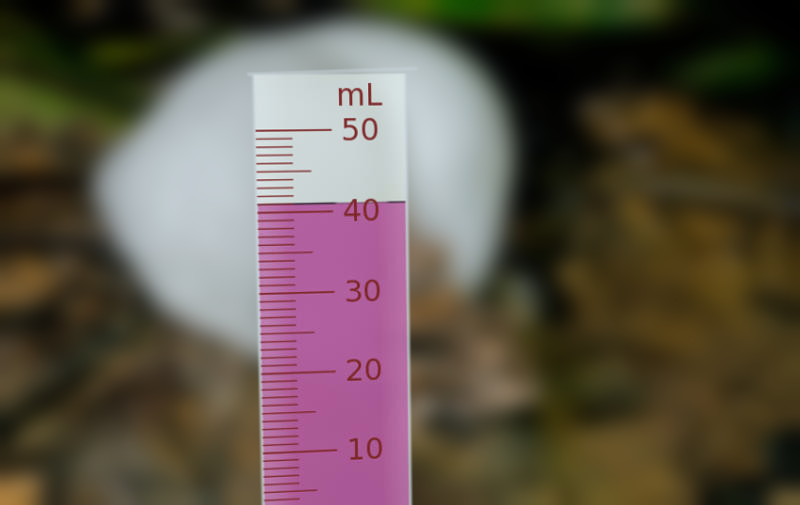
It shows 41
